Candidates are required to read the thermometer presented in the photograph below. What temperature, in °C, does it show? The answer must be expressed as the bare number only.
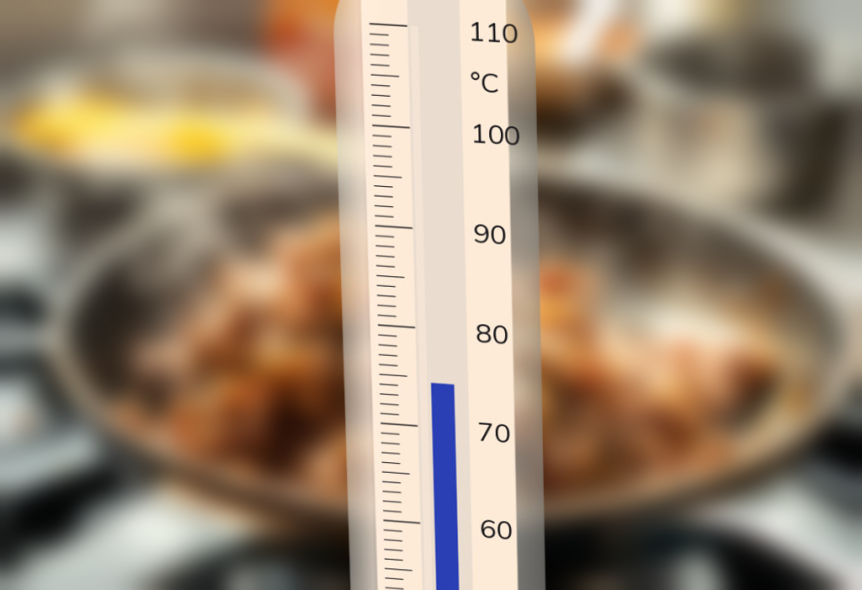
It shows 74.5
